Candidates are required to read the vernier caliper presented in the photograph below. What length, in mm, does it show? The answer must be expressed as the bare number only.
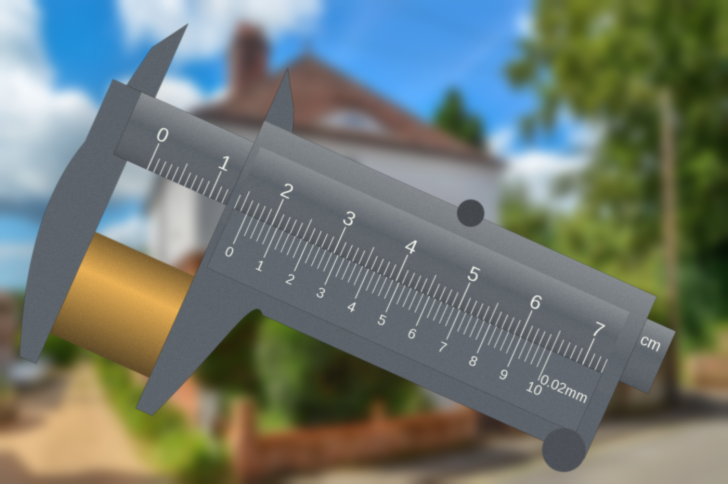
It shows 16.0
